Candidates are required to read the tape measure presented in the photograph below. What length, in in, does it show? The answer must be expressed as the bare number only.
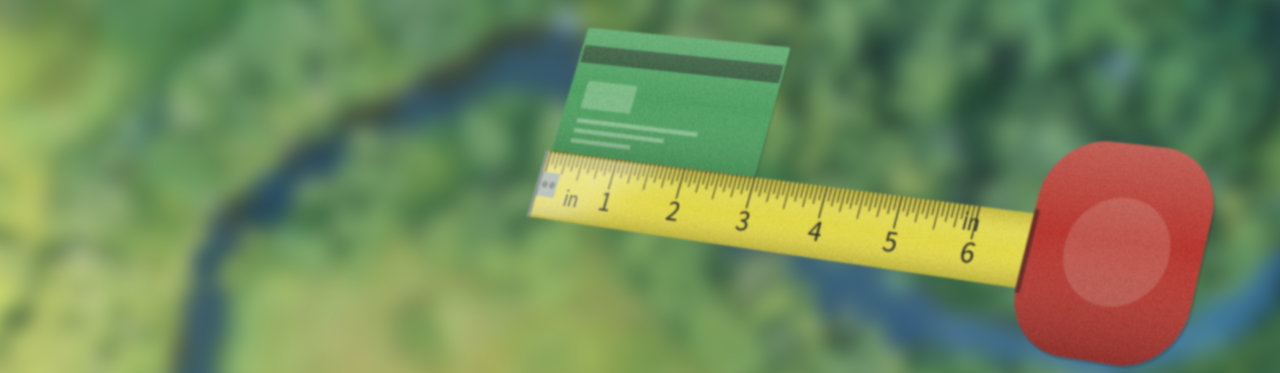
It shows 3
